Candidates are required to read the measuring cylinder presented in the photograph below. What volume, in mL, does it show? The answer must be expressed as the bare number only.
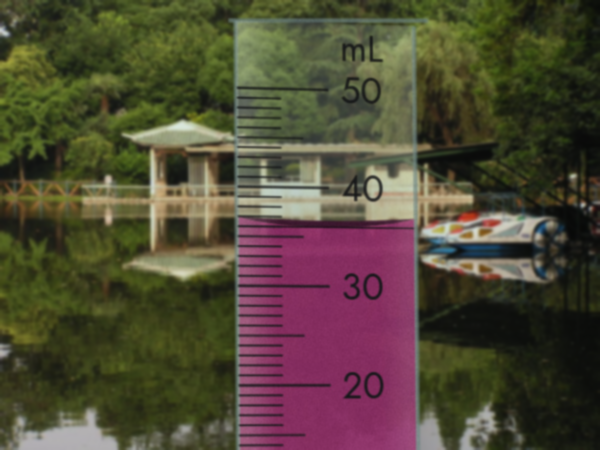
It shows 36
